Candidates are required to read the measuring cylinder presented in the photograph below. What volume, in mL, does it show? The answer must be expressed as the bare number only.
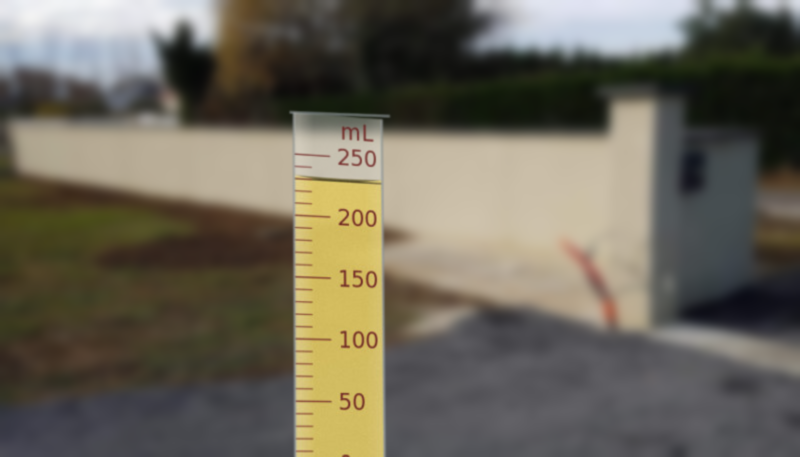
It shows 230
